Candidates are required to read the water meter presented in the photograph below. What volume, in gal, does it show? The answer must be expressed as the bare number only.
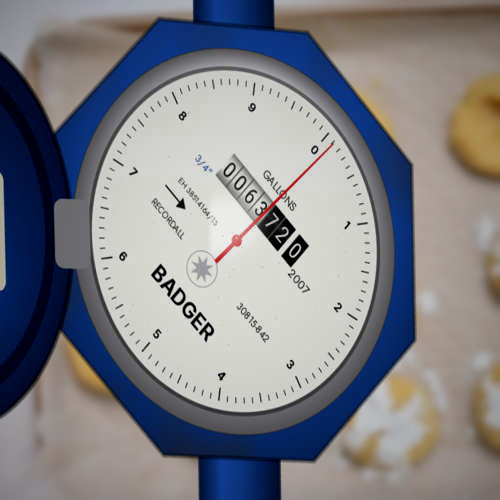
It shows 63720.1
